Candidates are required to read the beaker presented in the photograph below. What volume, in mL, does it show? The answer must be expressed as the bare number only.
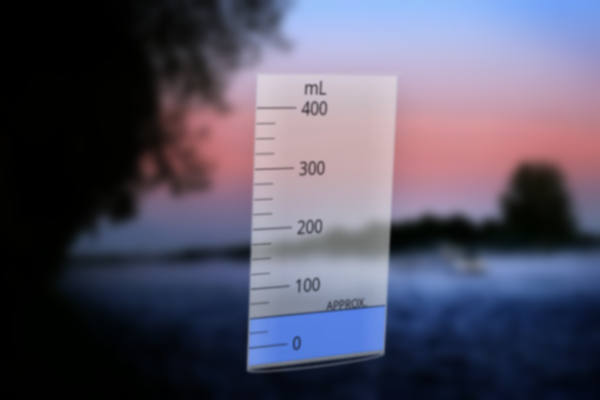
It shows 50
